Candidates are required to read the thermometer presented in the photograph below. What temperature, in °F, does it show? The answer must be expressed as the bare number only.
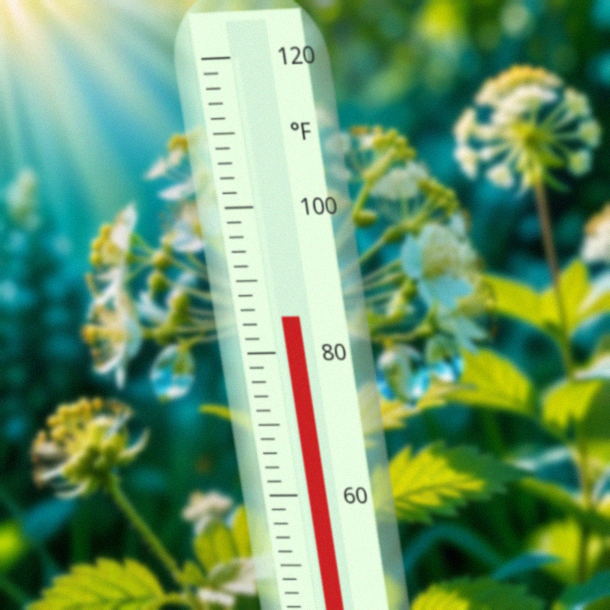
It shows 85
